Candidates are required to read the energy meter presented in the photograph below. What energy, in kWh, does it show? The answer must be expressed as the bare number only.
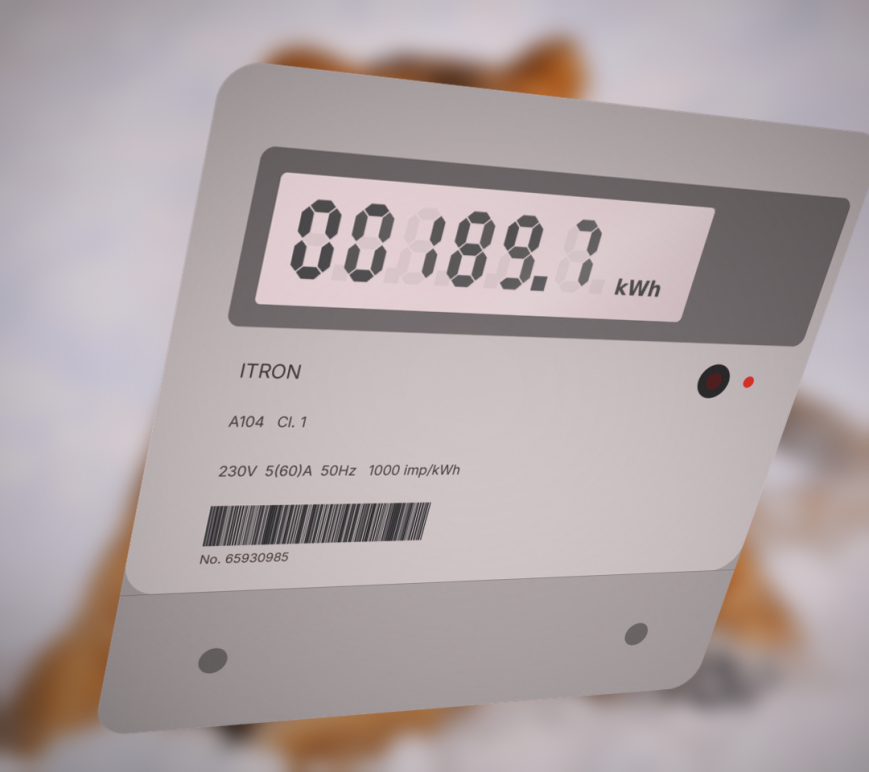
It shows 189.7
